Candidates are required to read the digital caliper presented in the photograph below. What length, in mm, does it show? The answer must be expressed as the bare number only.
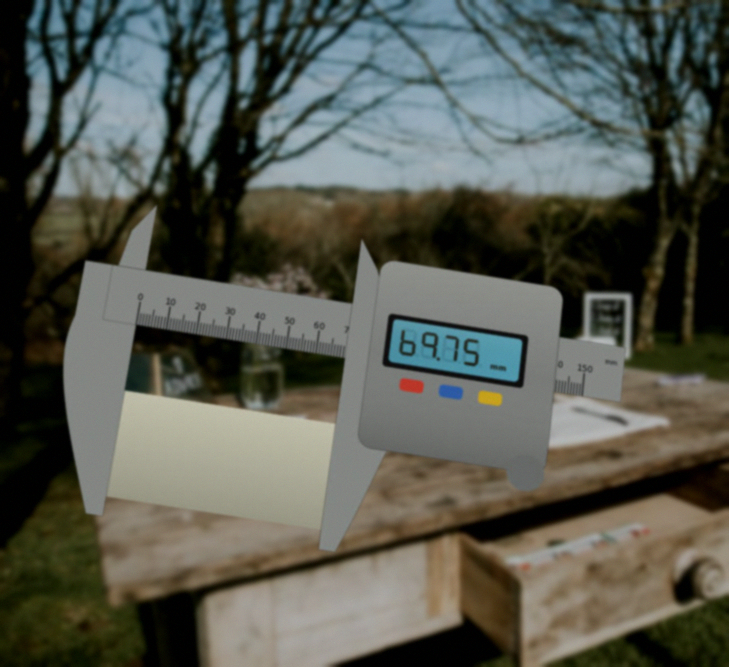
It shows 69.75
